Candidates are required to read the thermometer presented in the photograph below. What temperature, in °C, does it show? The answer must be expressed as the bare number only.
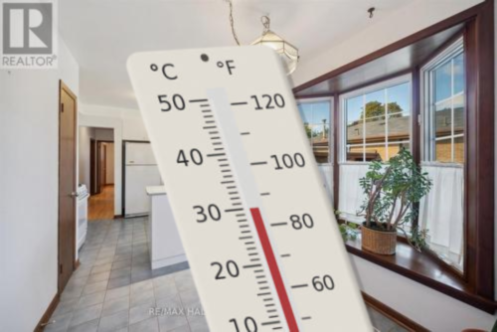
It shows 30
